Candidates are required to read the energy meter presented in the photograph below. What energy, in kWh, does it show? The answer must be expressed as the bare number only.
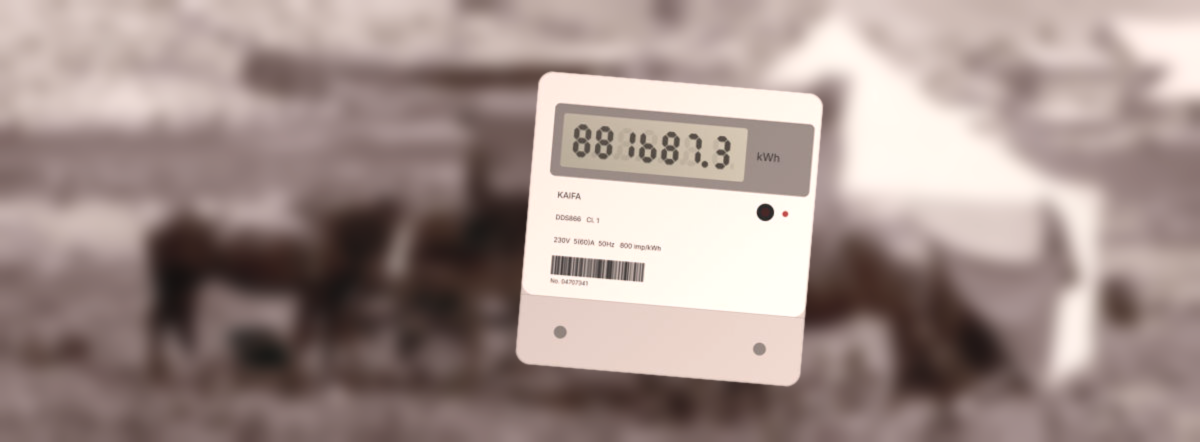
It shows 881687.3
